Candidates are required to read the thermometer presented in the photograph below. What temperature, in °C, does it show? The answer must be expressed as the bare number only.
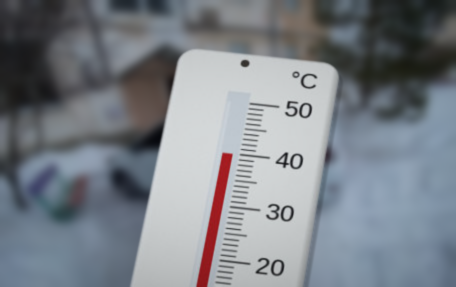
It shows 40
